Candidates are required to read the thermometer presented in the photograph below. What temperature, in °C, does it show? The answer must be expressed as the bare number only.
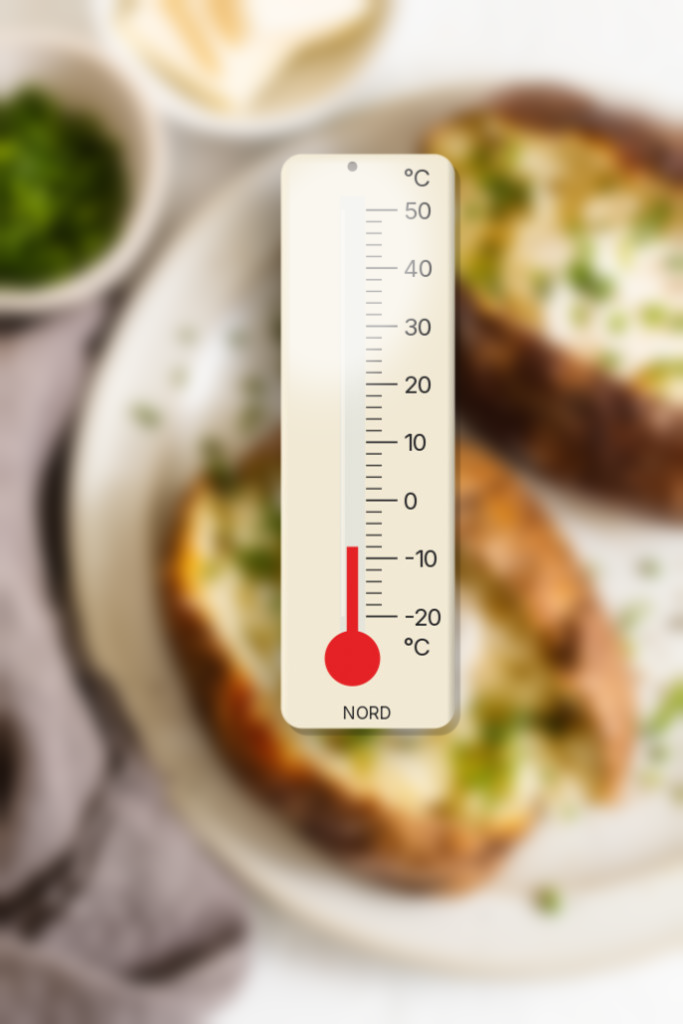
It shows -8
